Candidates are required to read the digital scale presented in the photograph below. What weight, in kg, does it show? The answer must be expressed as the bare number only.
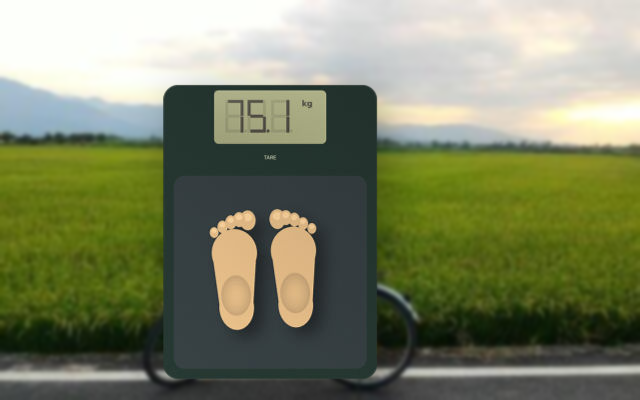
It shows 75.1
